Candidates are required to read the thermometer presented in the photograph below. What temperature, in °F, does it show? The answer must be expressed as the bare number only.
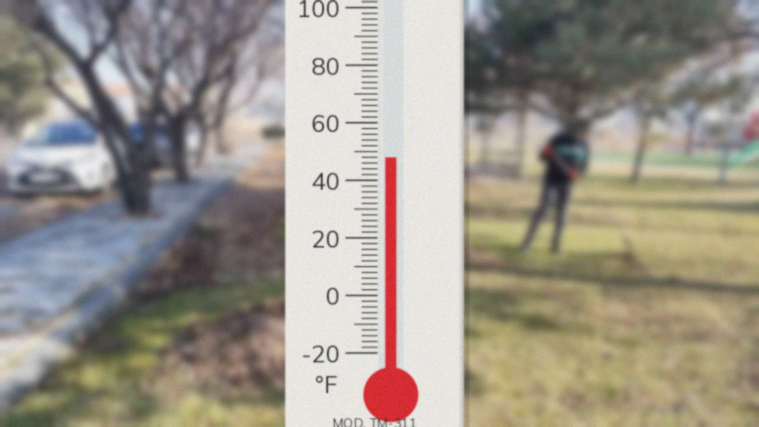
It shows 48
